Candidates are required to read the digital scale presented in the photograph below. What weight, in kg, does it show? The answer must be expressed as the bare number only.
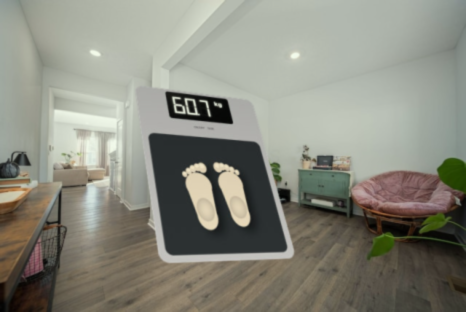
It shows 60.7
